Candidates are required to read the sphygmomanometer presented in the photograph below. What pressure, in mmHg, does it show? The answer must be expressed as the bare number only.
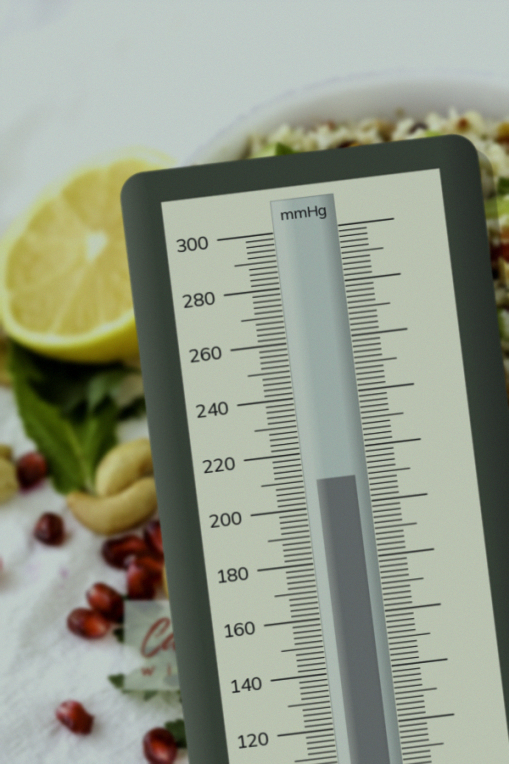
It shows 210
